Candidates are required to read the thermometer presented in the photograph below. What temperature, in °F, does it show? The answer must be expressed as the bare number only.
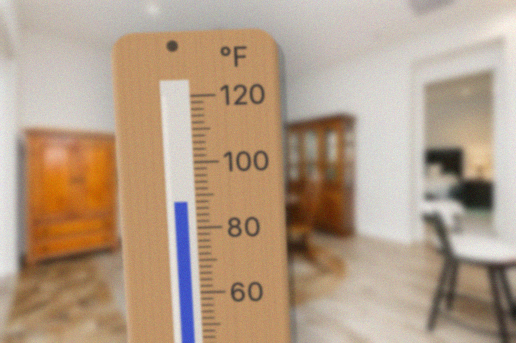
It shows 88
